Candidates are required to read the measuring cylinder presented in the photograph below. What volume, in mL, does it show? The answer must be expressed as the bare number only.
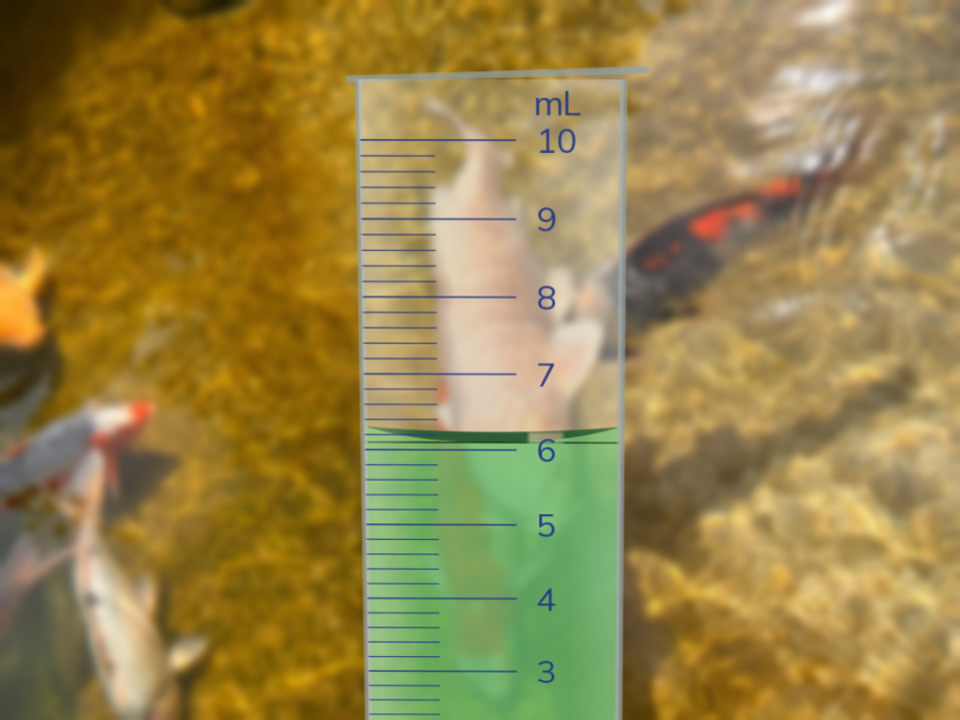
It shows 6.1
